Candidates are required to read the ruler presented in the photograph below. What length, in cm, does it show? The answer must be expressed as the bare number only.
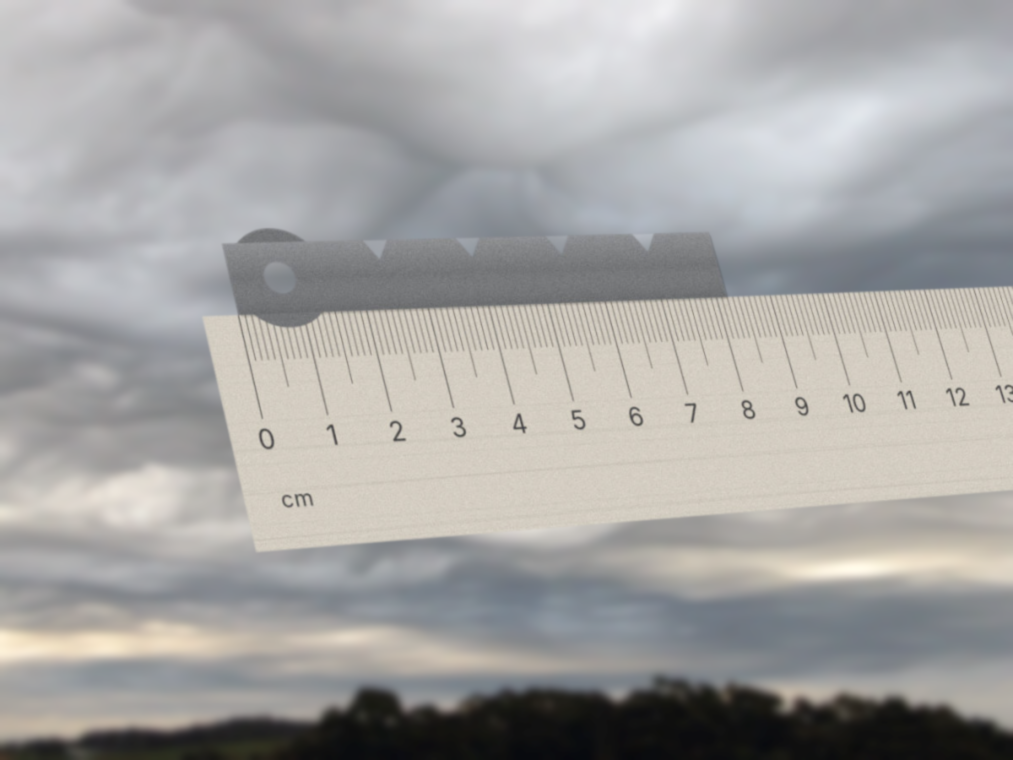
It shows 8.2
